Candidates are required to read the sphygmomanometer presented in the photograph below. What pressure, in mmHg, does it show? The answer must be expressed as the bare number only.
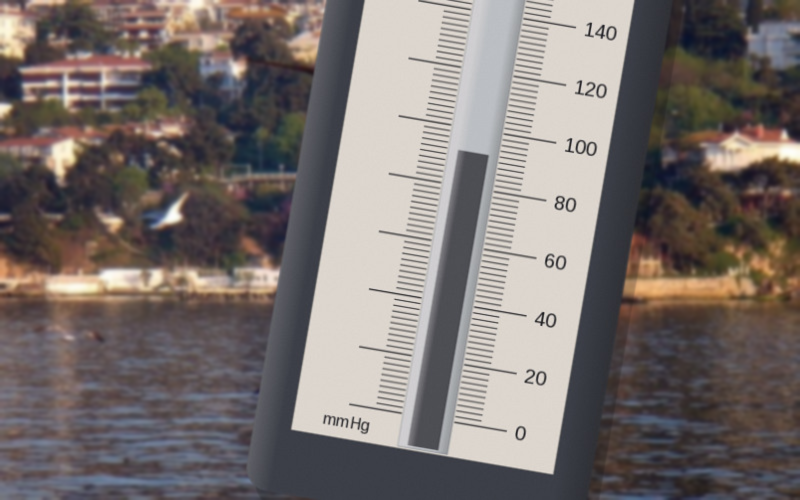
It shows 92
